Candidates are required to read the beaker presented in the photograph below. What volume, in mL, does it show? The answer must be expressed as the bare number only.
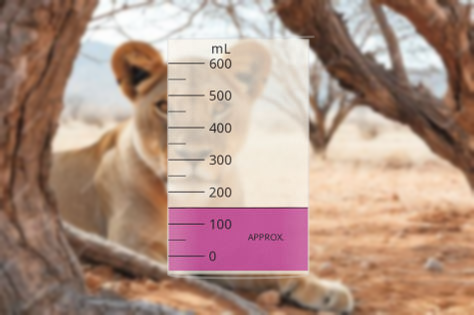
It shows 150
